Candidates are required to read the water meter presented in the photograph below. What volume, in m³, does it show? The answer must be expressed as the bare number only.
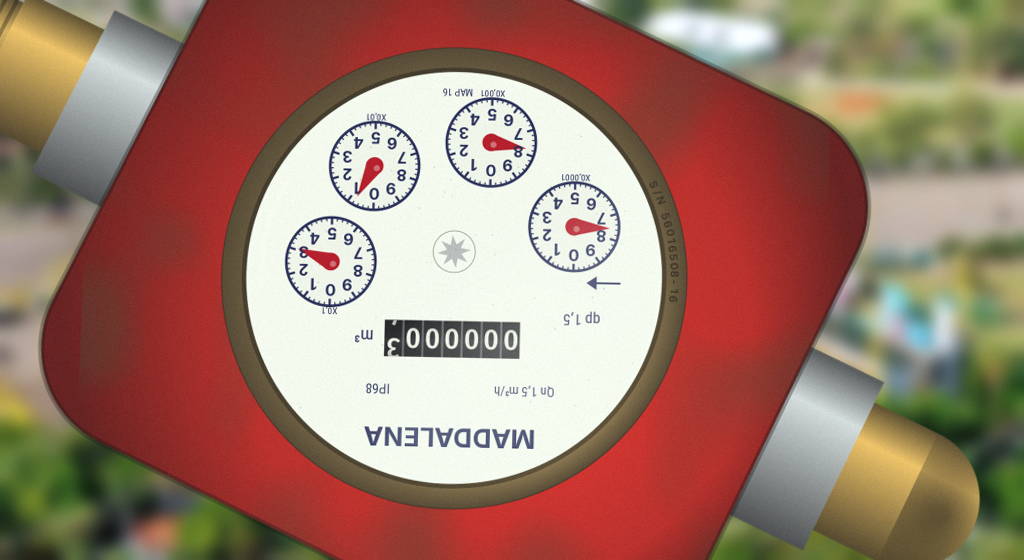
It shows 3.3077
